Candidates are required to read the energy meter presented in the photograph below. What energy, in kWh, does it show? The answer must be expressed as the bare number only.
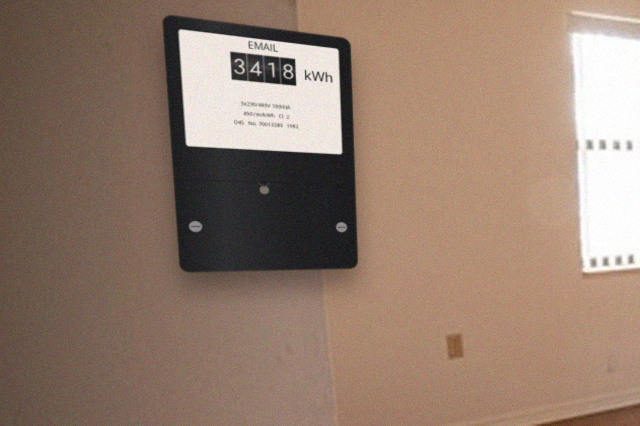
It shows 3418
